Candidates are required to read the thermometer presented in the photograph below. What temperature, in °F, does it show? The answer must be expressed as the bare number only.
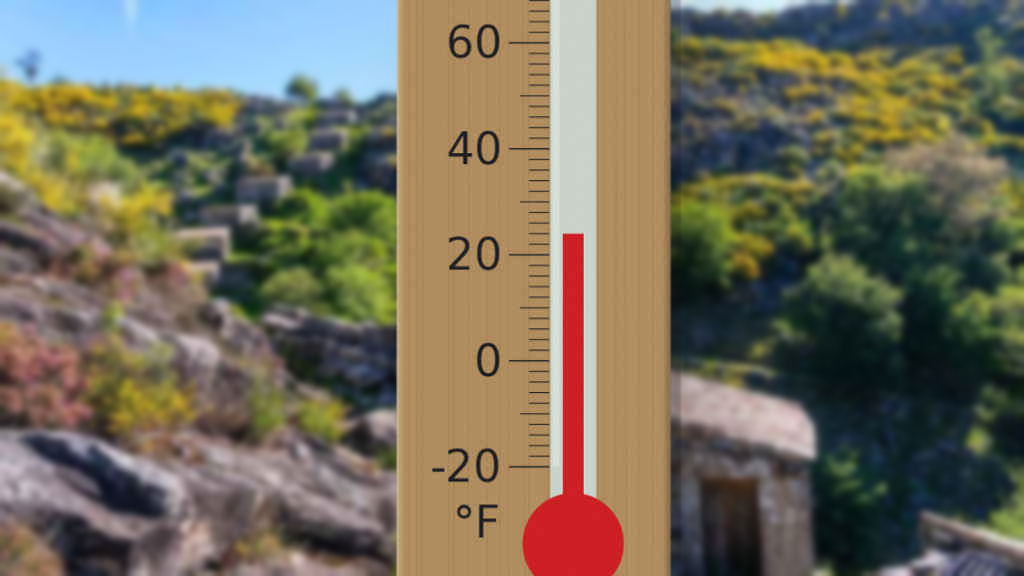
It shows 24
